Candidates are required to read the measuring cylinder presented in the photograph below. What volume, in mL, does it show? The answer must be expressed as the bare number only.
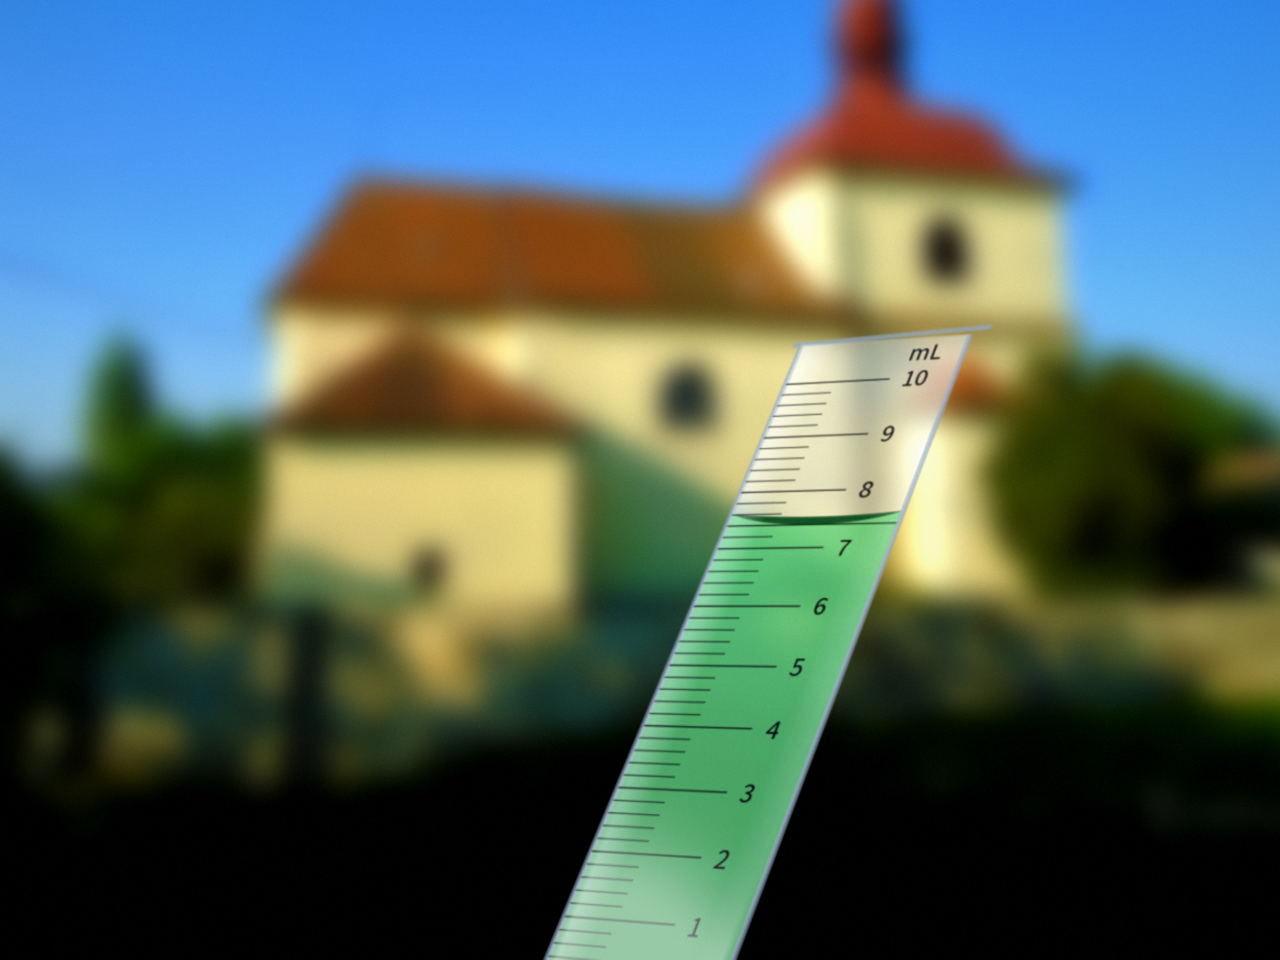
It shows 7.4
